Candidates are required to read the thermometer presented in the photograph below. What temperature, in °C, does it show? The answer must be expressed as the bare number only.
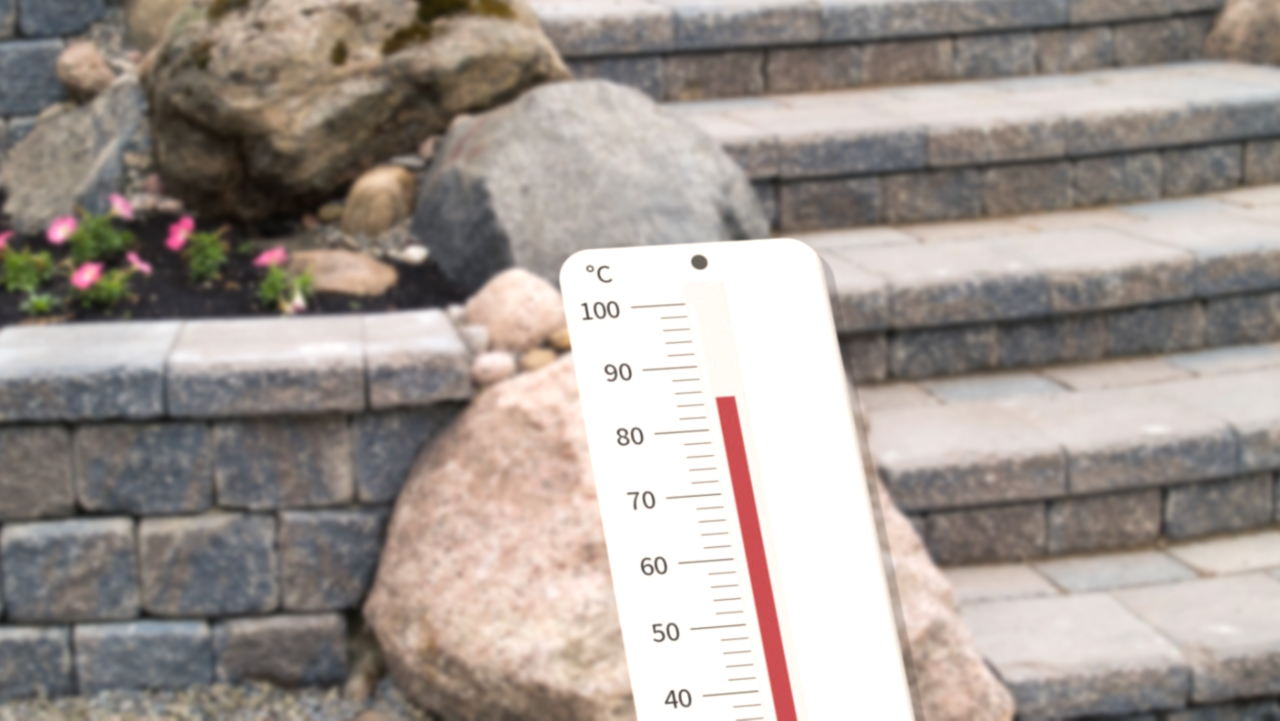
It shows 85
